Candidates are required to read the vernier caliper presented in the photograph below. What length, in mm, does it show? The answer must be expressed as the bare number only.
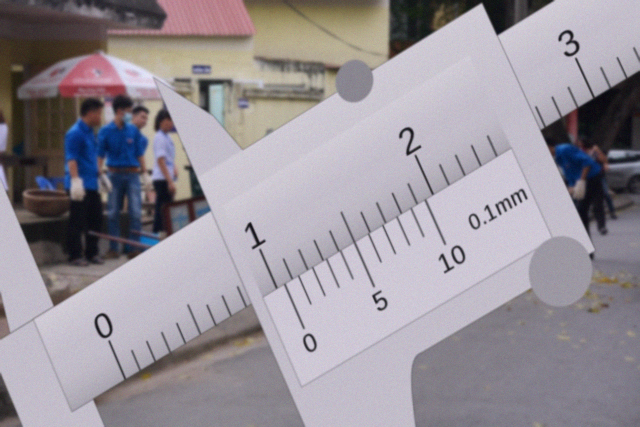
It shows 10.5
